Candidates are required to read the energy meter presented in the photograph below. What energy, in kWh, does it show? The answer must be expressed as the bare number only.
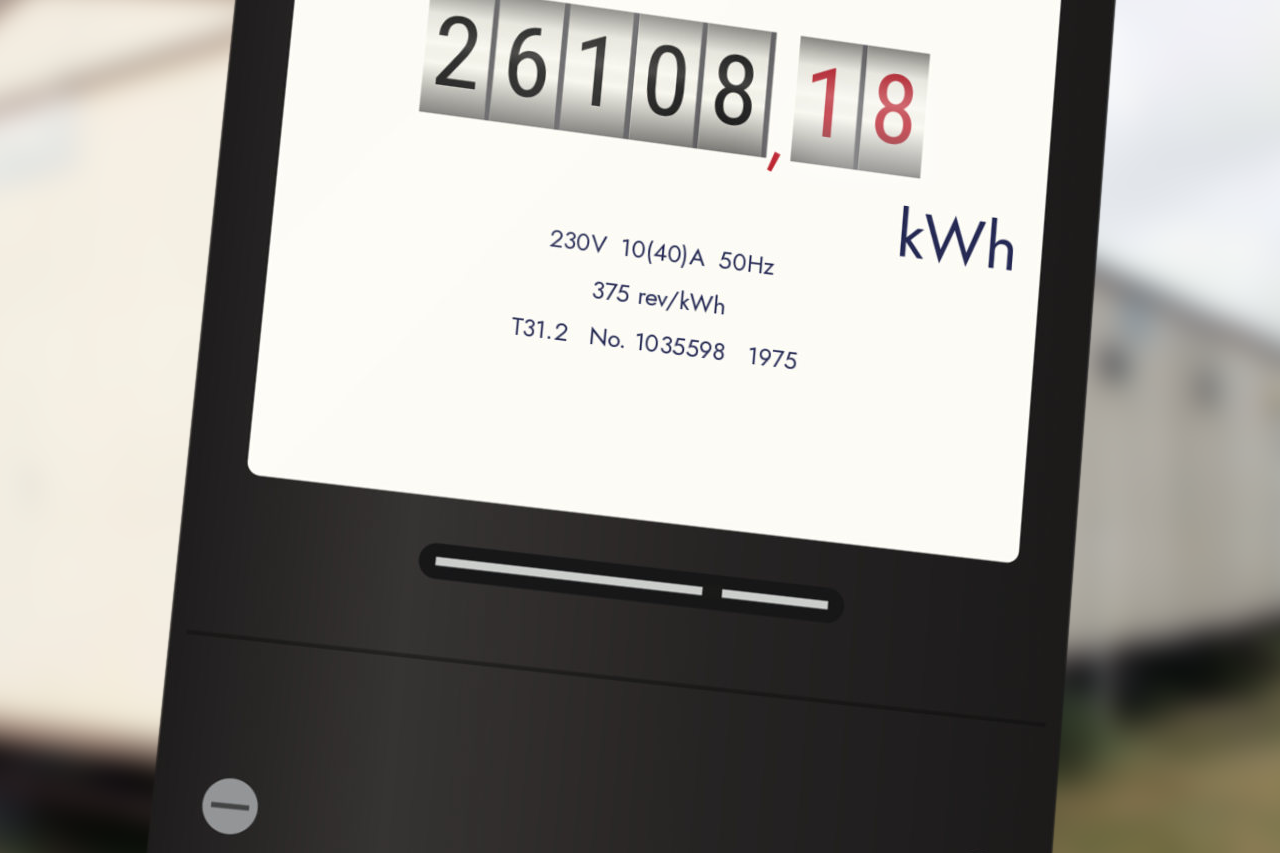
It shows 26108.18
